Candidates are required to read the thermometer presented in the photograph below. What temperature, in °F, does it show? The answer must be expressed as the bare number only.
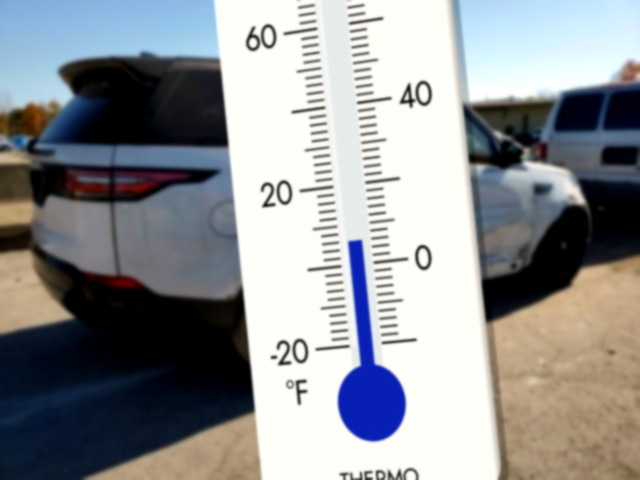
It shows 6
